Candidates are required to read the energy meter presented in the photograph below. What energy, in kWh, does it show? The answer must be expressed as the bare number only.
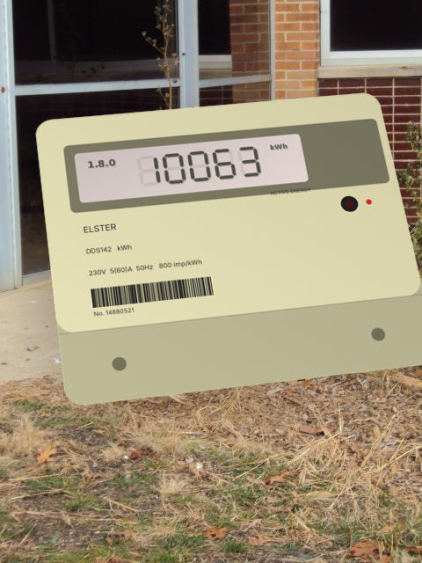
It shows 10063
